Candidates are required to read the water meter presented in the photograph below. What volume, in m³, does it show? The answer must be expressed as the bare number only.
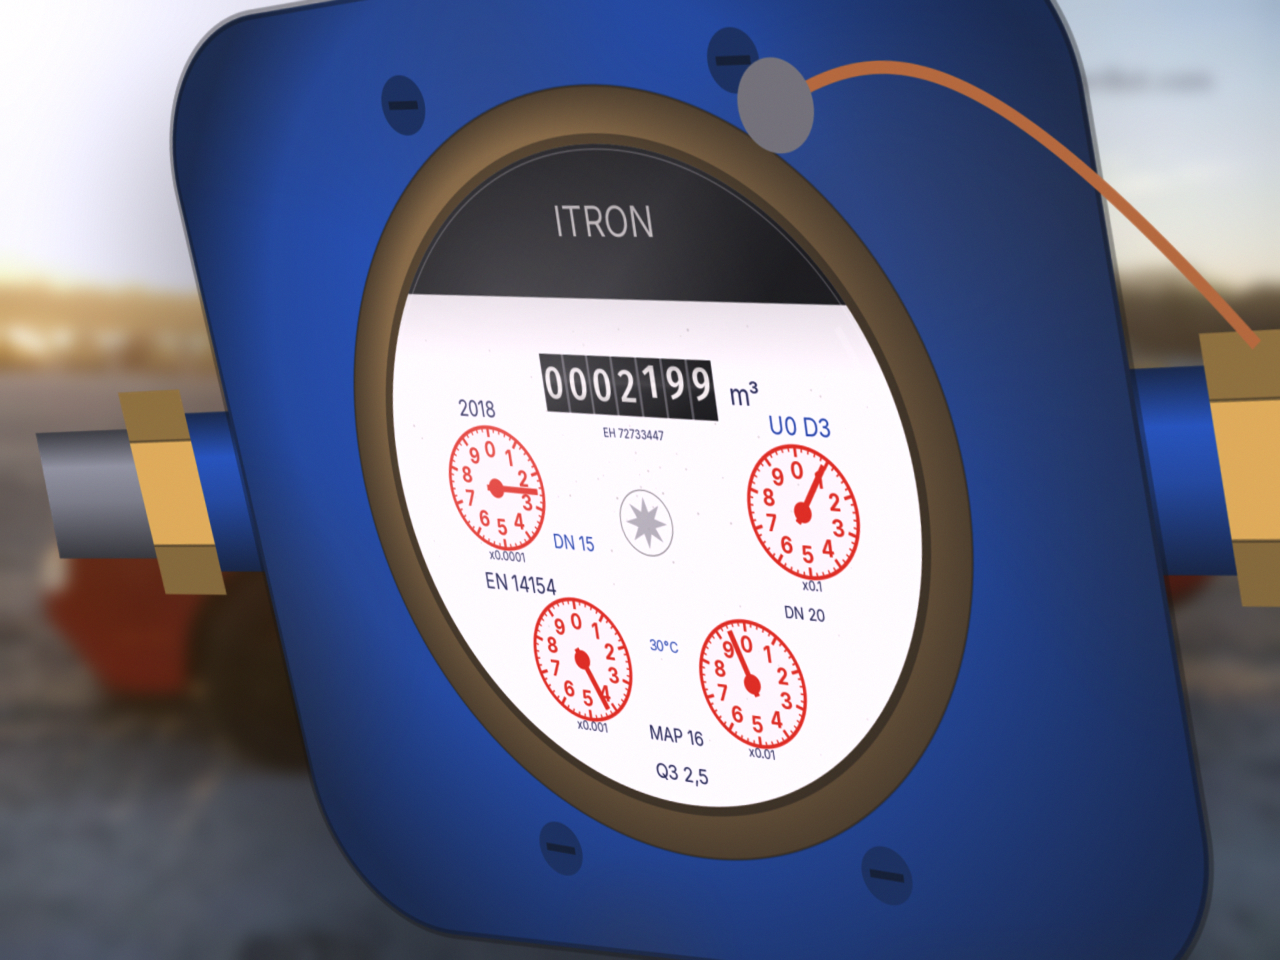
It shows 2199.0942
